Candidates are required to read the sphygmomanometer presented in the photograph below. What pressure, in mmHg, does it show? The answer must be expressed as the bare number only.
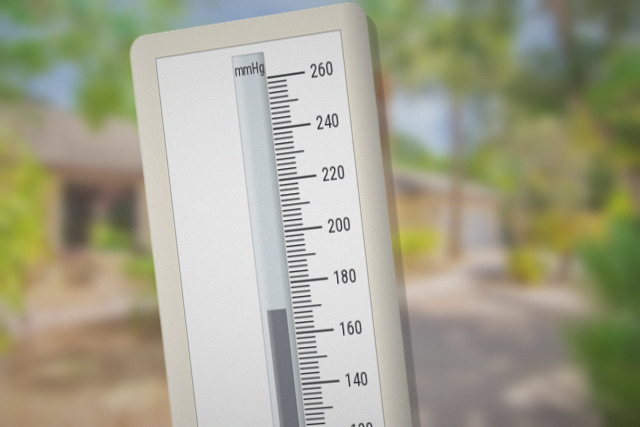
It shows 170
